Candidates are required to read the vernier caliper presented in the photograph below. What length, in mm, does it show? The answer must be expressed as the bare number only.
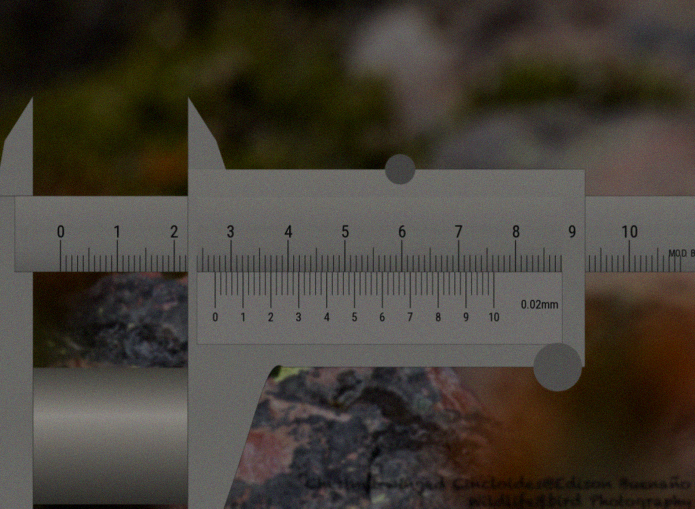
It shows 27.2
